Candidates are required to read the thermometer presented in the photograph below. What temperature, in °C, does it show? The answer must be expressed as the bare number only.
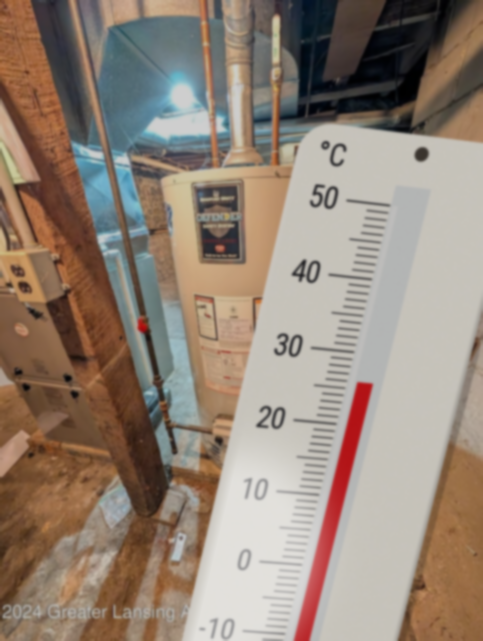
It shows 26
